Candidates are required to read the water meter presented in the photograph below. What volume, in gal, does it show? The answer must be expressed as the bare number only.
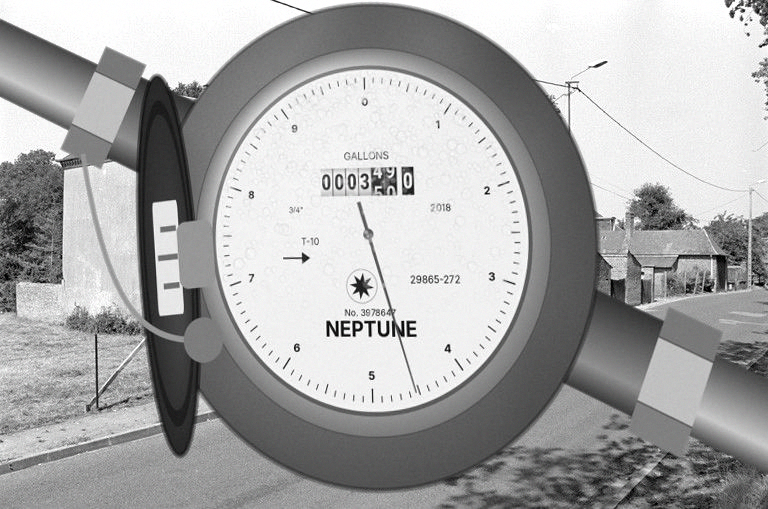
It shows 3494.5
